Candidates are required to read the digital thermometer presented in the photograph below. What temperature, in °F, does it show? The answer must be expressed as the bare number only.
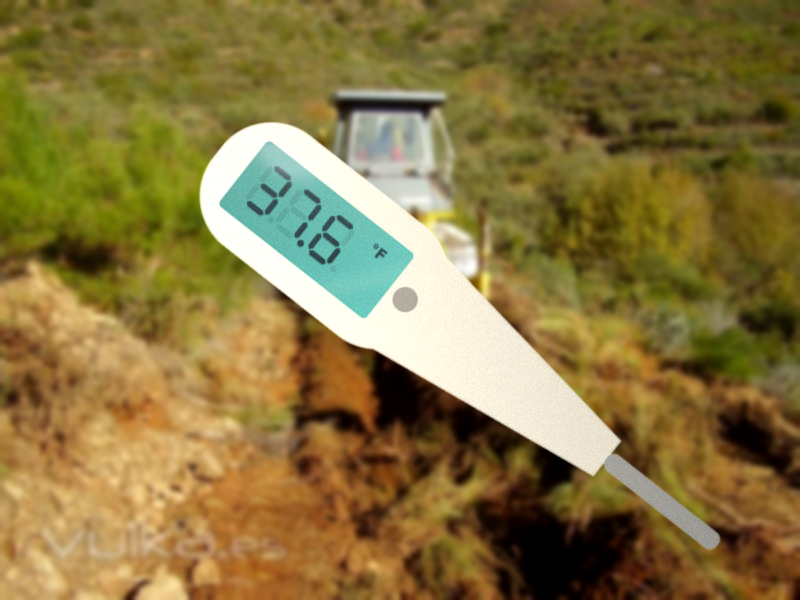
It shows 37.6
